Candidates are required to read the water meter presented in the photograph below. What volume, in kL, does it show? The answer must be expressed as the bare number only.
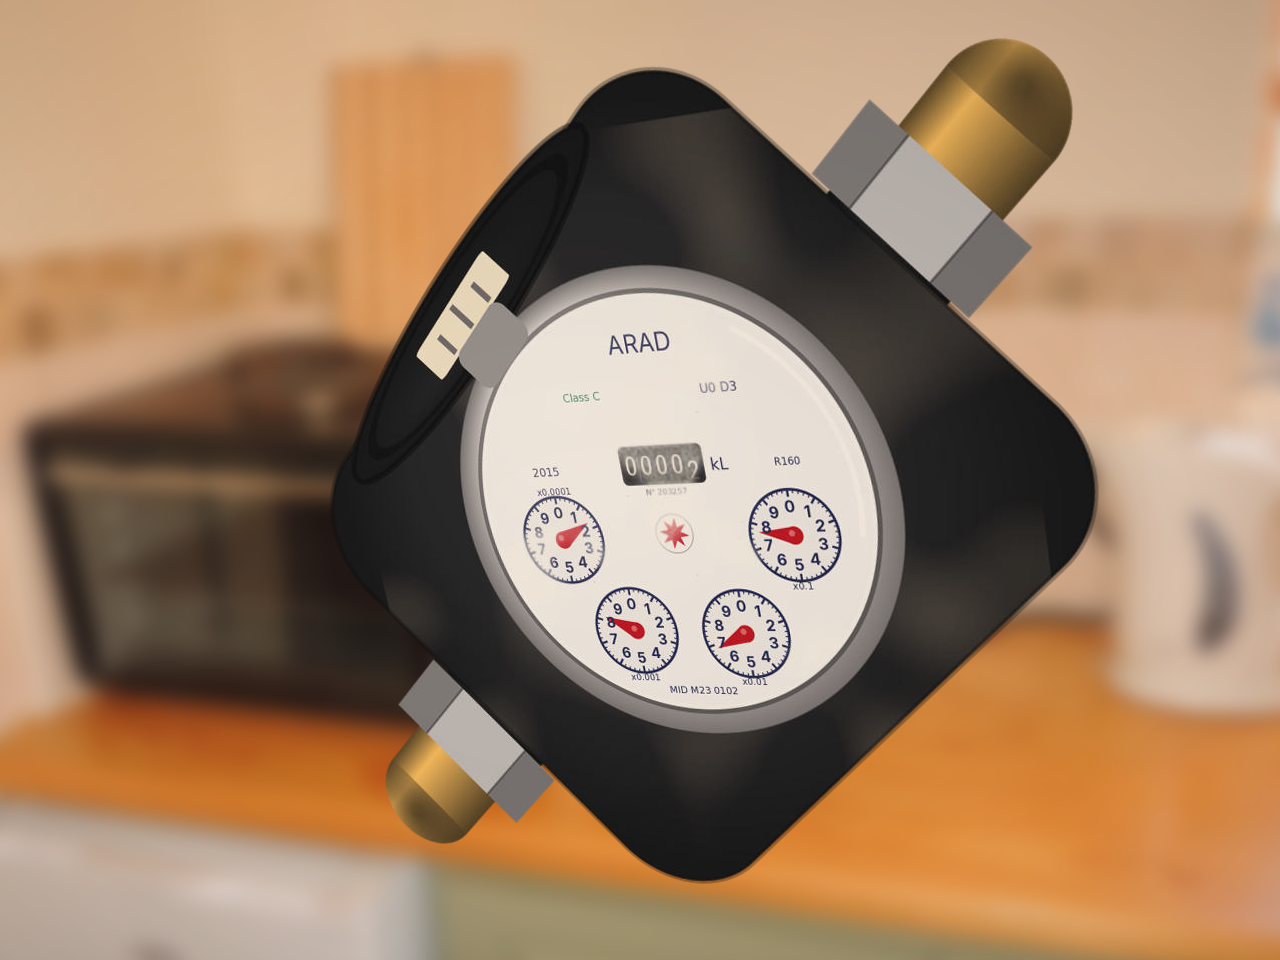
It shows 1.7681
